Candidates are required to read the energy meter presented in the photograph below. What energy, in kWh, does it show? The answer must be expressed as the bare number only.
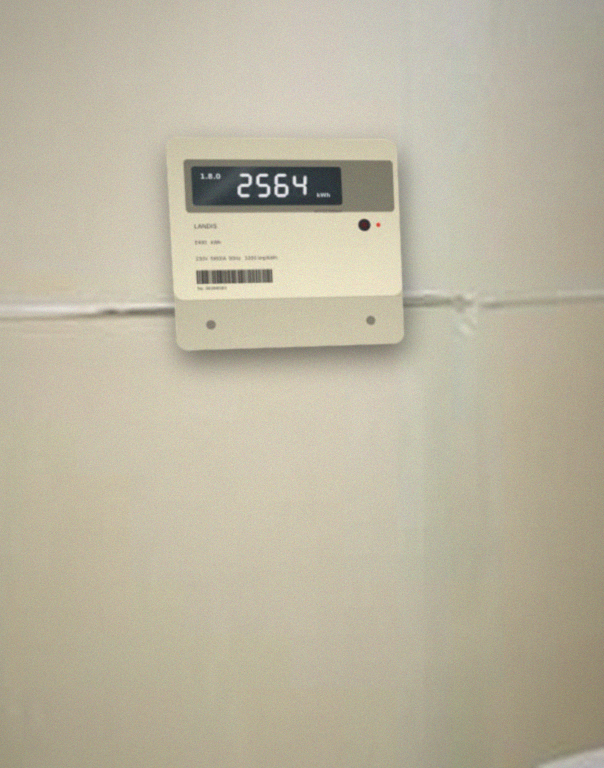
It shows 2564
